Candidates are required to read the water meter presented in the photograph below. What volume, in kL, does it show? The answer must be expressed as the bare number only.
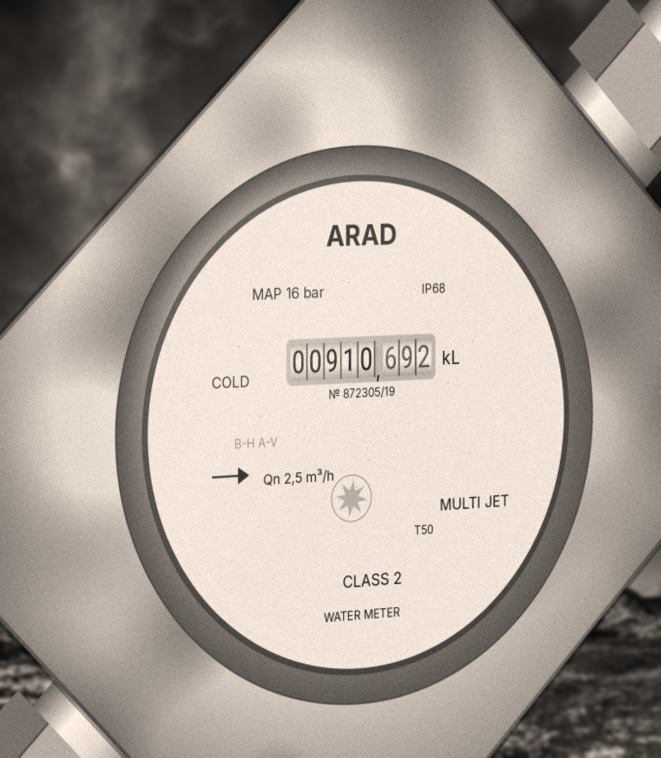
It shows 910.692
